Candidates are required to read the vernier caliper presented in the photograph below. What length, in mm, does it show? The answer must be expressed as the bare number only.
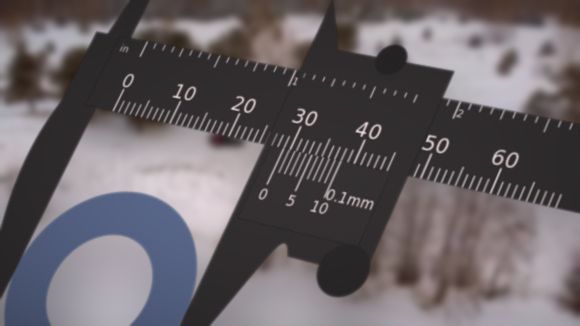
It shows 29.0
